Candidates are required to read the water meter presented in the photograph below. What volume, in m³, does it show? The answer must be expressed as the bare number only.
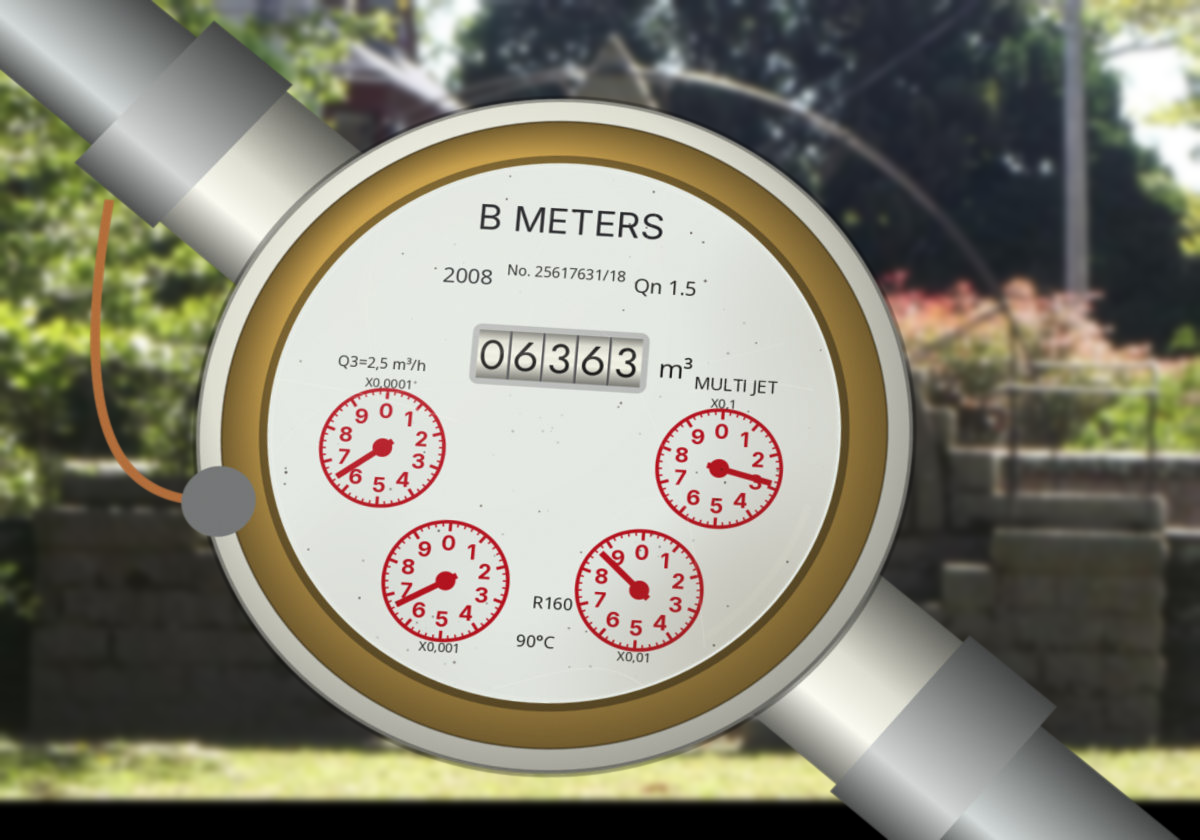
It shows 6363.2866
